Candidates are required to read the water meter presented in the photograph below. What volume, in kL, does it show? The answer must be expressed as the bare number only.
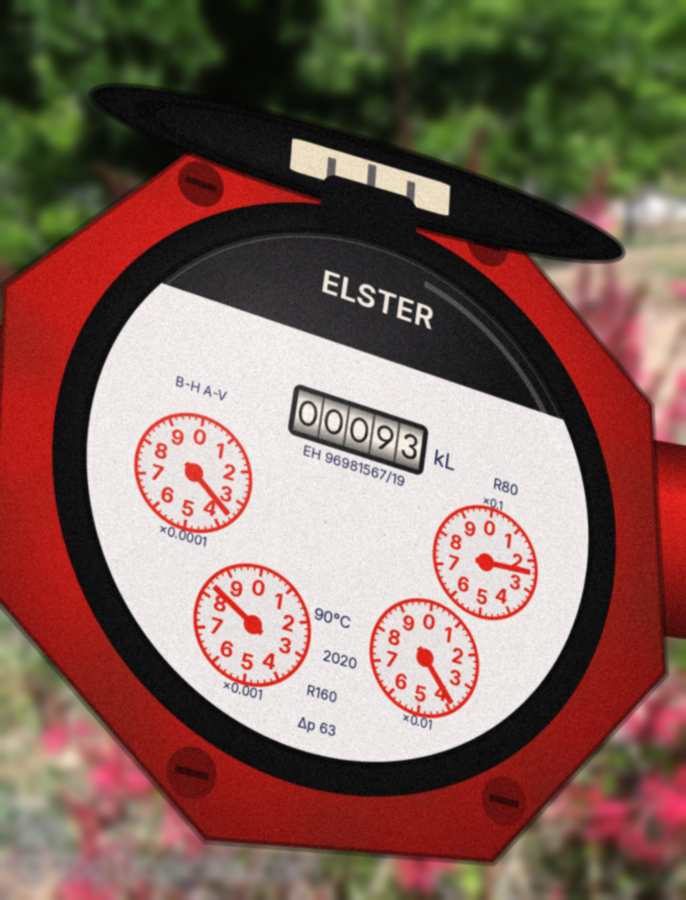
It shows 93.2383
